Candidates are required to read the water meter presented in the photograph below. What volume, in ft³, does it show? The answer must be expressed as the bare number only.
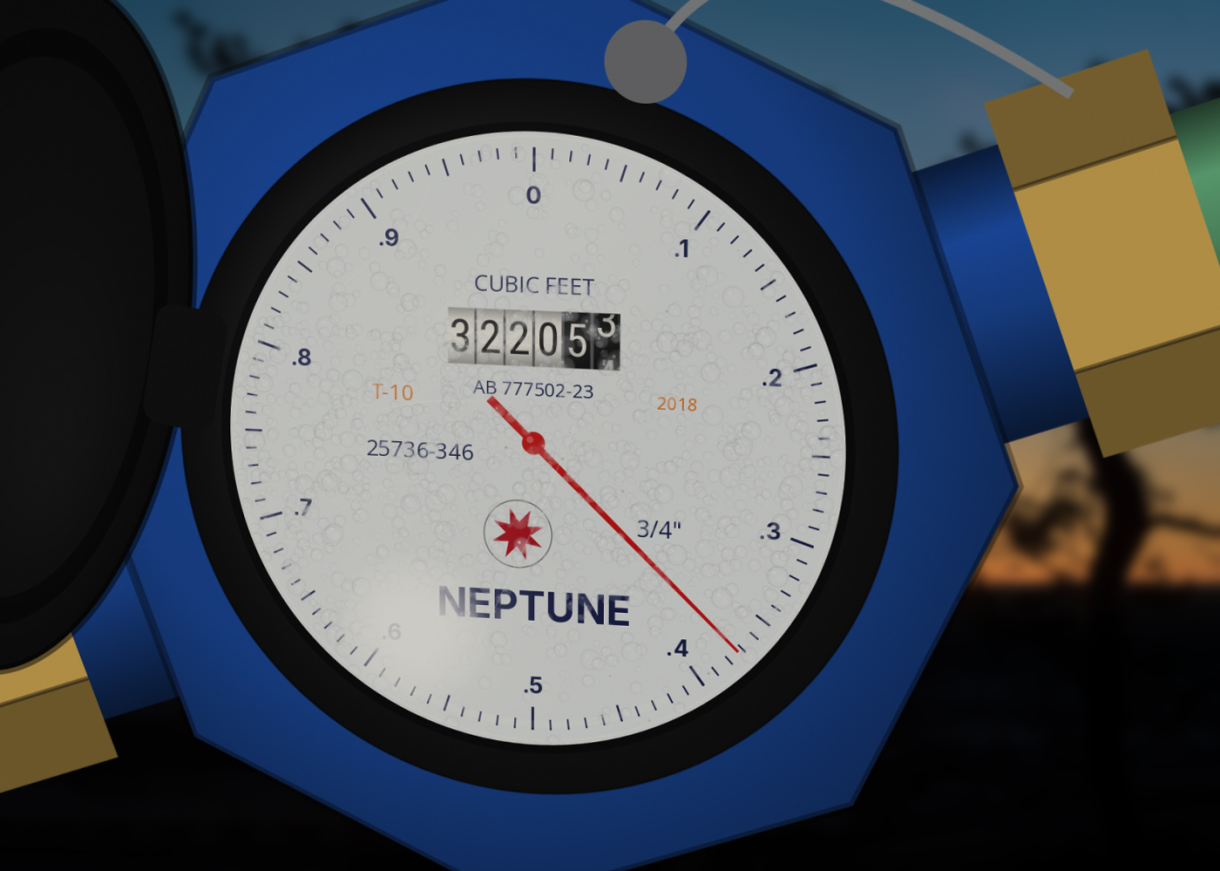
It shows 322053.37
